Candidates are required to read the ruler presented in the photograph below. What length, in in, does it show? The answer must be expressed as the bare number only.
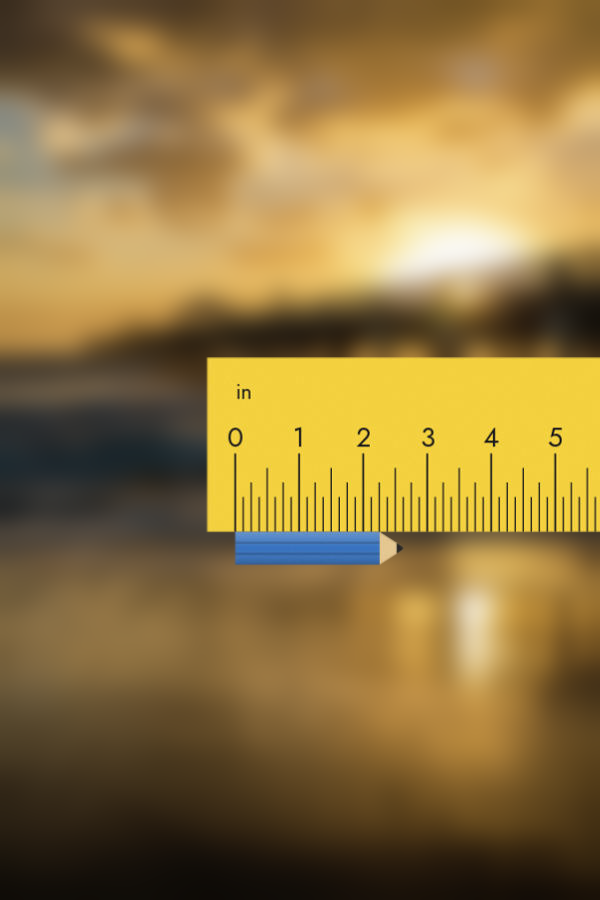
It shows 2.625
